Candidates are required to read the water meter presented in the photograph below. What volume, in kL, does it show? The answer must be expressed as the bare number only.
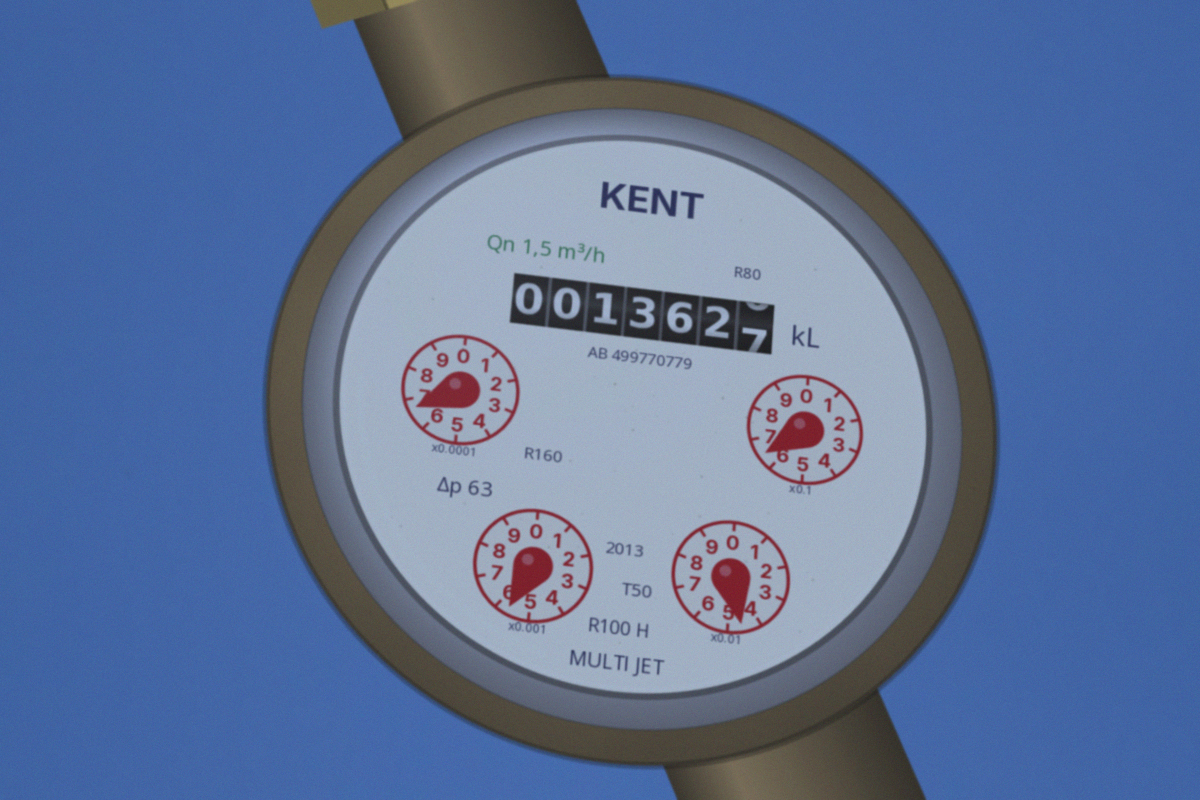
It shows 13626.6456
